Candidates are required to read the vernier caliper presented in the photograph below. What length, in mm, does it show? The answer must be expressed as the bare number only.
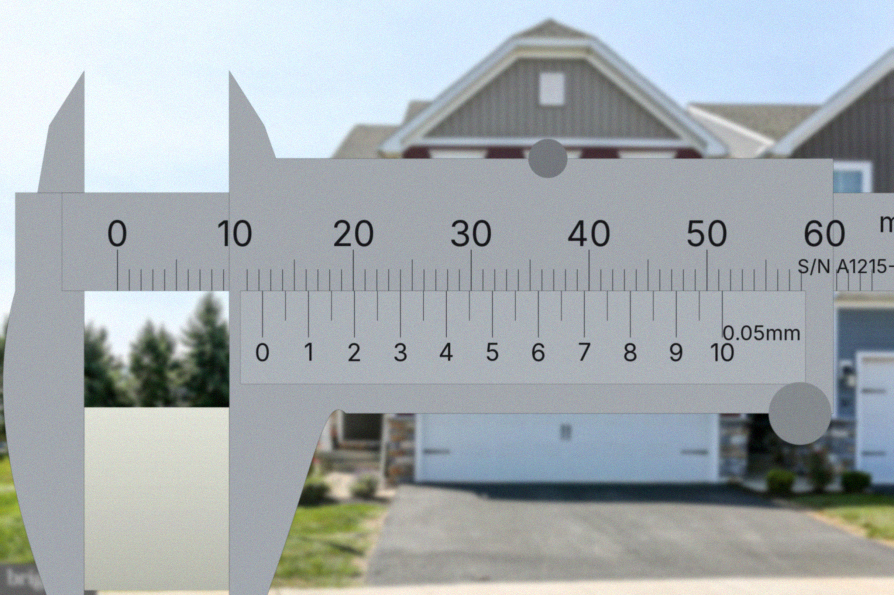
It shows 12.3
